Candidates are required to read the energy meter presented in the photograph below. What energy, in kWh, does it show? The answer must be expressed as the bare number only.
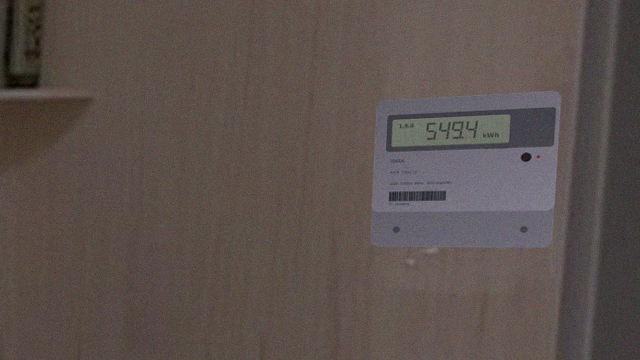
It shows 549.4
